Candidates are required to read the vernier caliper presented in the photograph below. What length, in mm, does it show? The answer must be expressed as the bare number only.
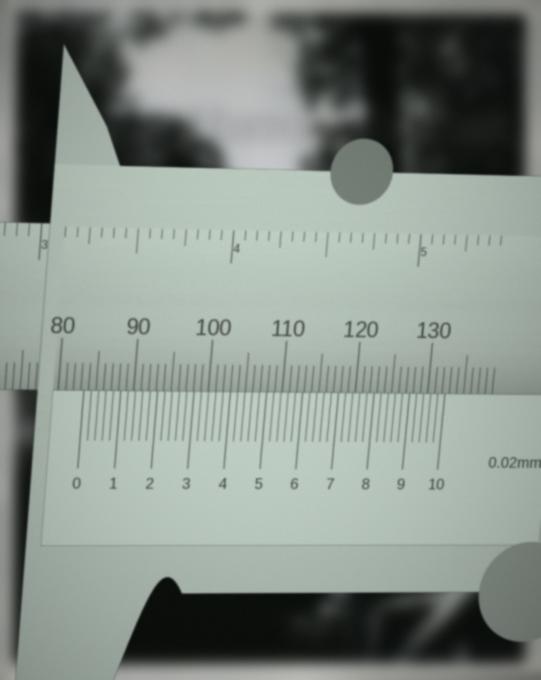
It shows 83.4
